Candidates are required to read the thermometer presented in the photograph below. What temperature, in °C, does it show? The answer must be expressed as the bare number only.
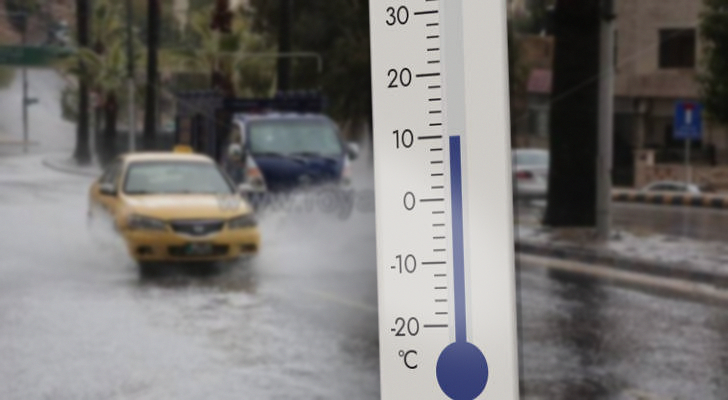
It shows 10
